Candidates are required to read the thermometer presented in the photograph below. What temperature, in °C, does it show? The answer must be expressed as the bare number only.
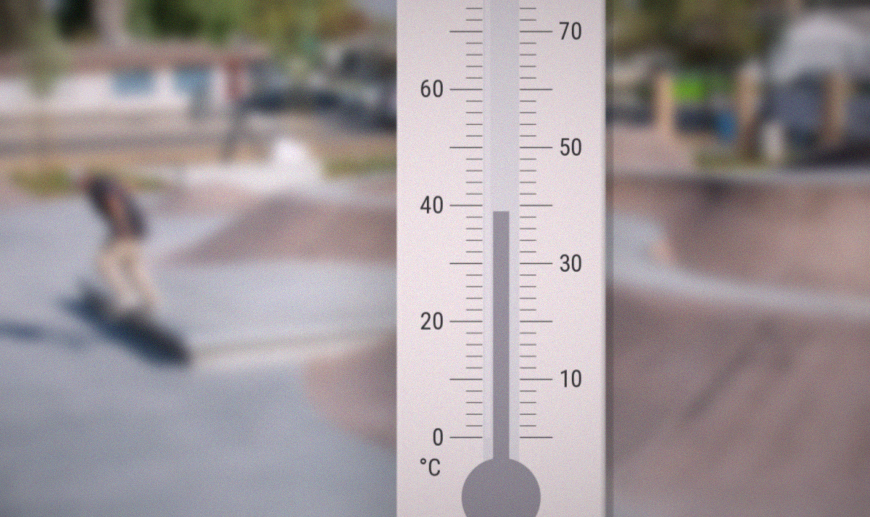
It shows 39
